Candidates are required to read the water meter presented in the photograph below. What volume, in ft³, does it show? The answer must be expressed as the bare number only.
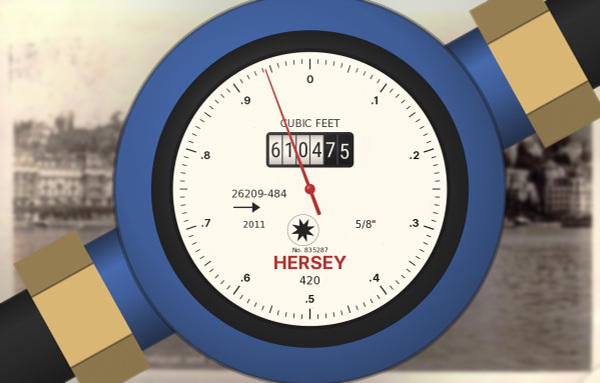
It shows 610474.94
